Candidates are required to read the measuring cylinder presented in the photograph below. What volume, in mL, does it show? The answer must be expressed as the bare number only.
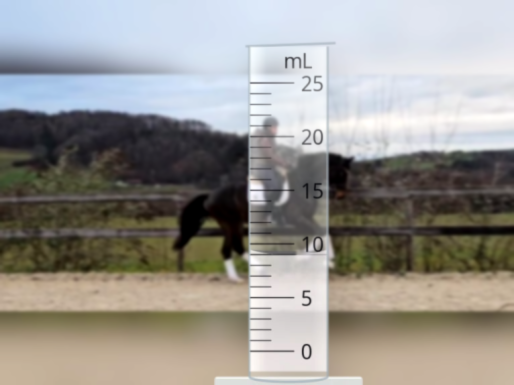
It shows 9
